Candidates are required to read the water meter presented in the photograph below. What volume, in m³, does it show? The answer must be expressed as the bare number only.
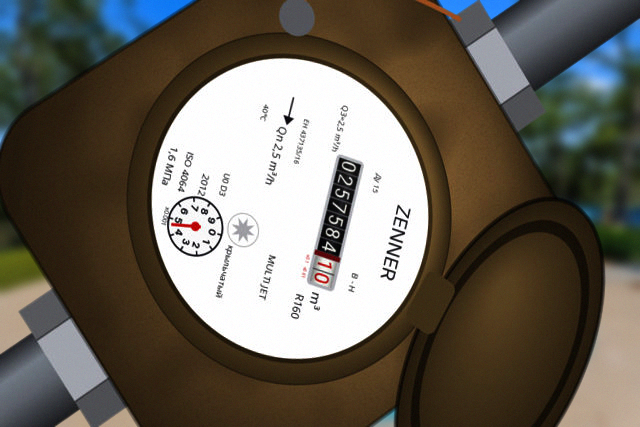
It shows 257584.104
